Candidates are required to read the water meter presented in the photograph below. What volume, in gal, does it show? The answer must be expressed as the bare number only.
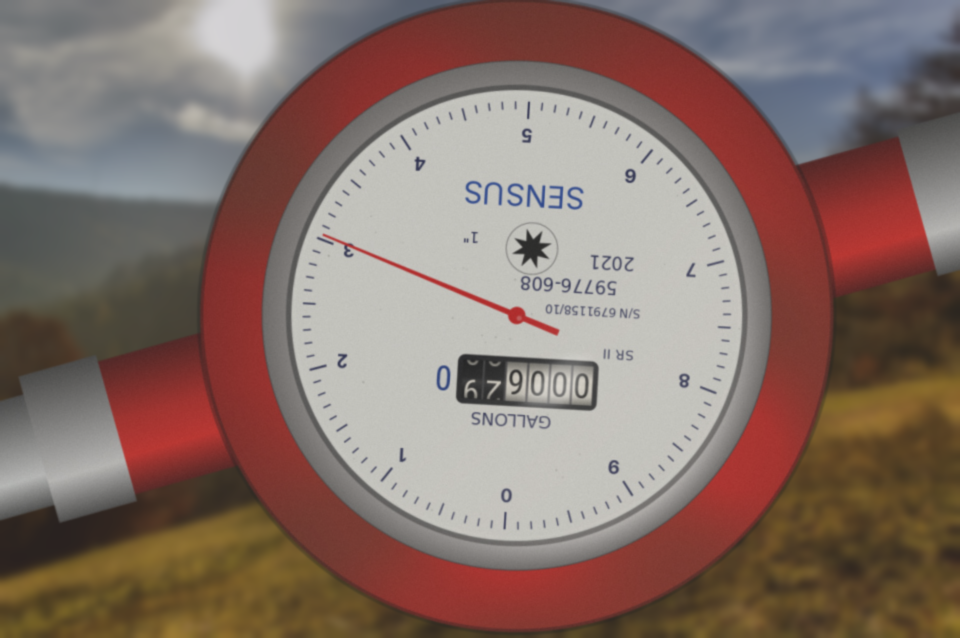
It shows 6293.0
